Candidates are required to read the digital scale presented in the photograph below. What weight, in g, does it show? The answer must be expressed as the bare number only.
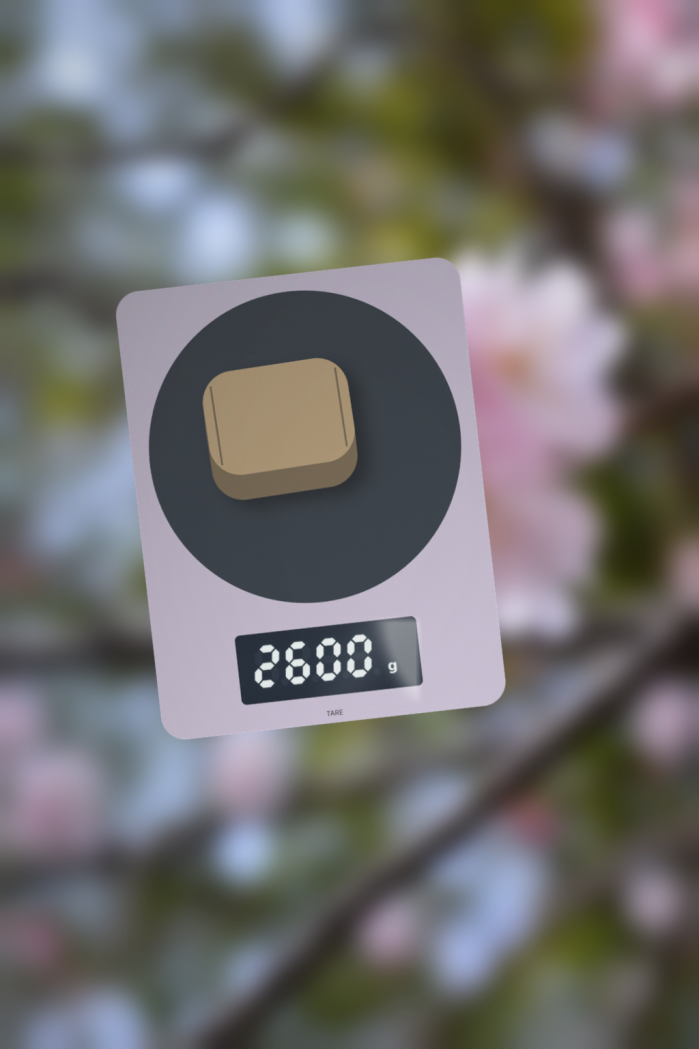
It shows 2600
